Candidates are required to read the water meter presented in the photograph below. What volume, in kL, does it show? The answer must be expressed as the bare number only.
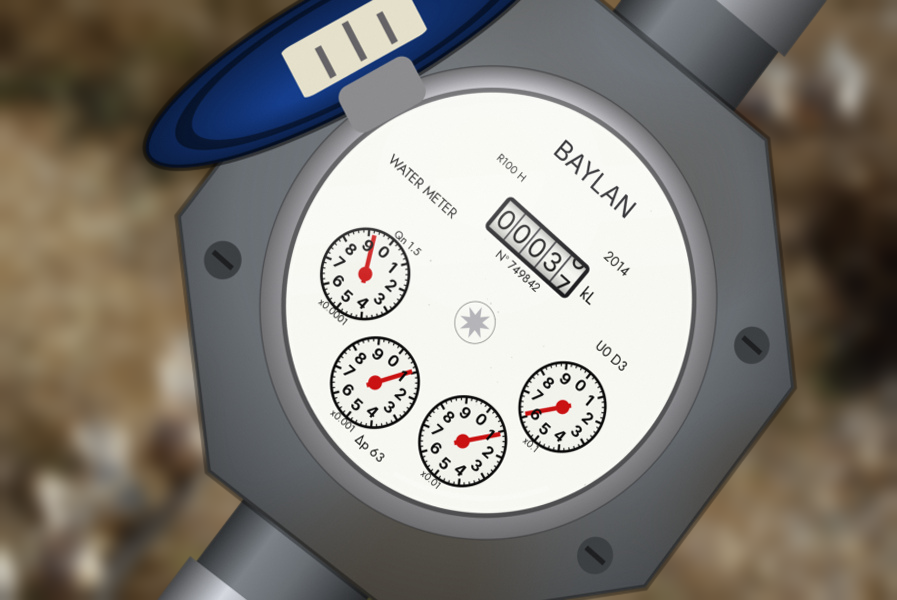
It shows 36.6109
